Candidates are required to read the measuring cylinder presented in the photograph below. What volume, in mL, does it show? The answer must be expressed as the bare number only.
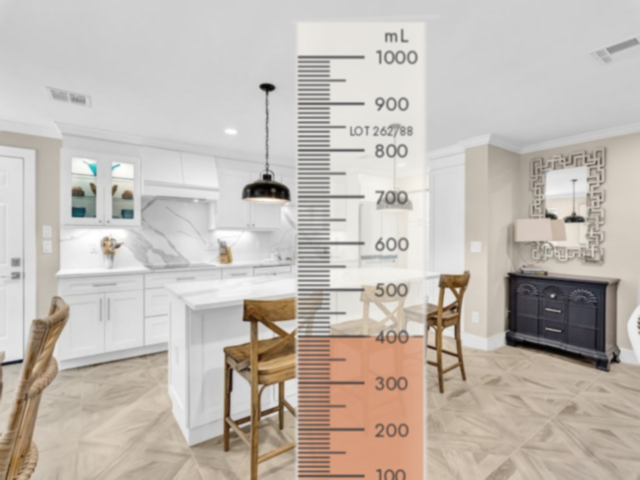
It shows 400
